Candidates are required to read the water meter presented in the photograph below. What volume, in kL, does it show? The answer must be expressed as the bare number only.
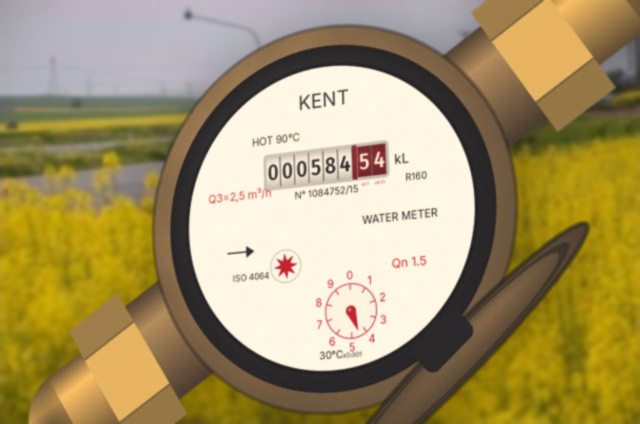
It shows 584.544
